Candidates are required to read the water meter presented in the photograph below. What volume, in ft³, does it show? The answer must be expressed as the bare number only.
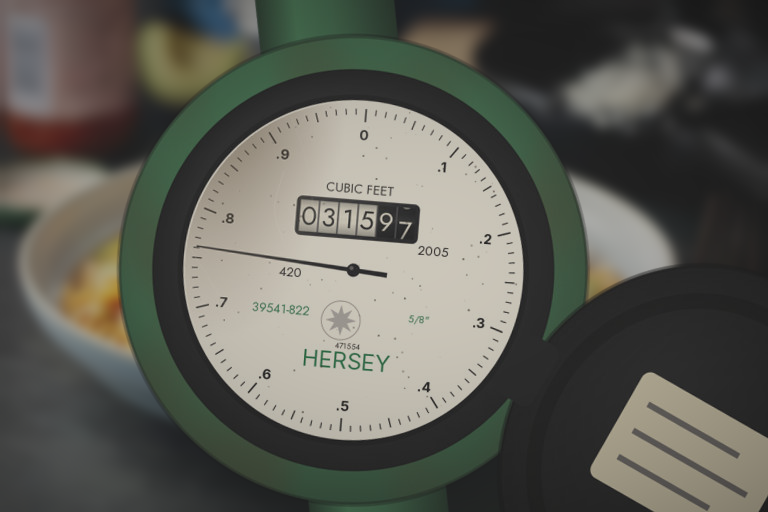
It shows 31596.76
